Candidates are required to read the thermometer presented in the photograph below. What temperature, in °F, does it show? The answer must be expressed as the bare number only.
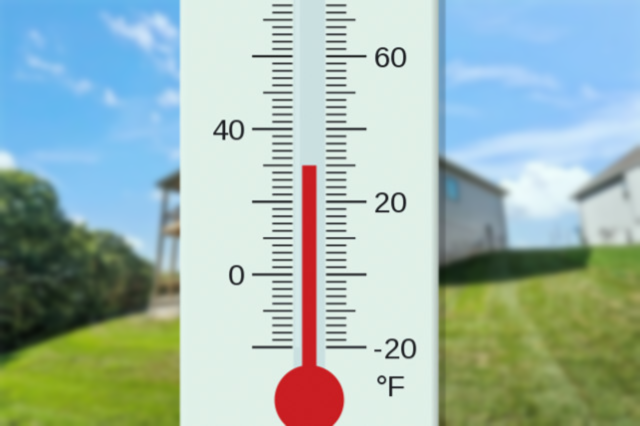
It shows 30
